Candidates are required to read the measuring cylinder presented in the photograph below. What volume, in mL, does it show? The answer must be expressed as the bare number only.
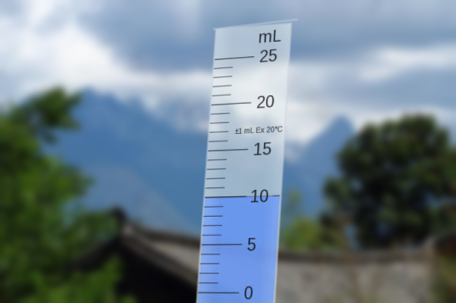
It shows 10
